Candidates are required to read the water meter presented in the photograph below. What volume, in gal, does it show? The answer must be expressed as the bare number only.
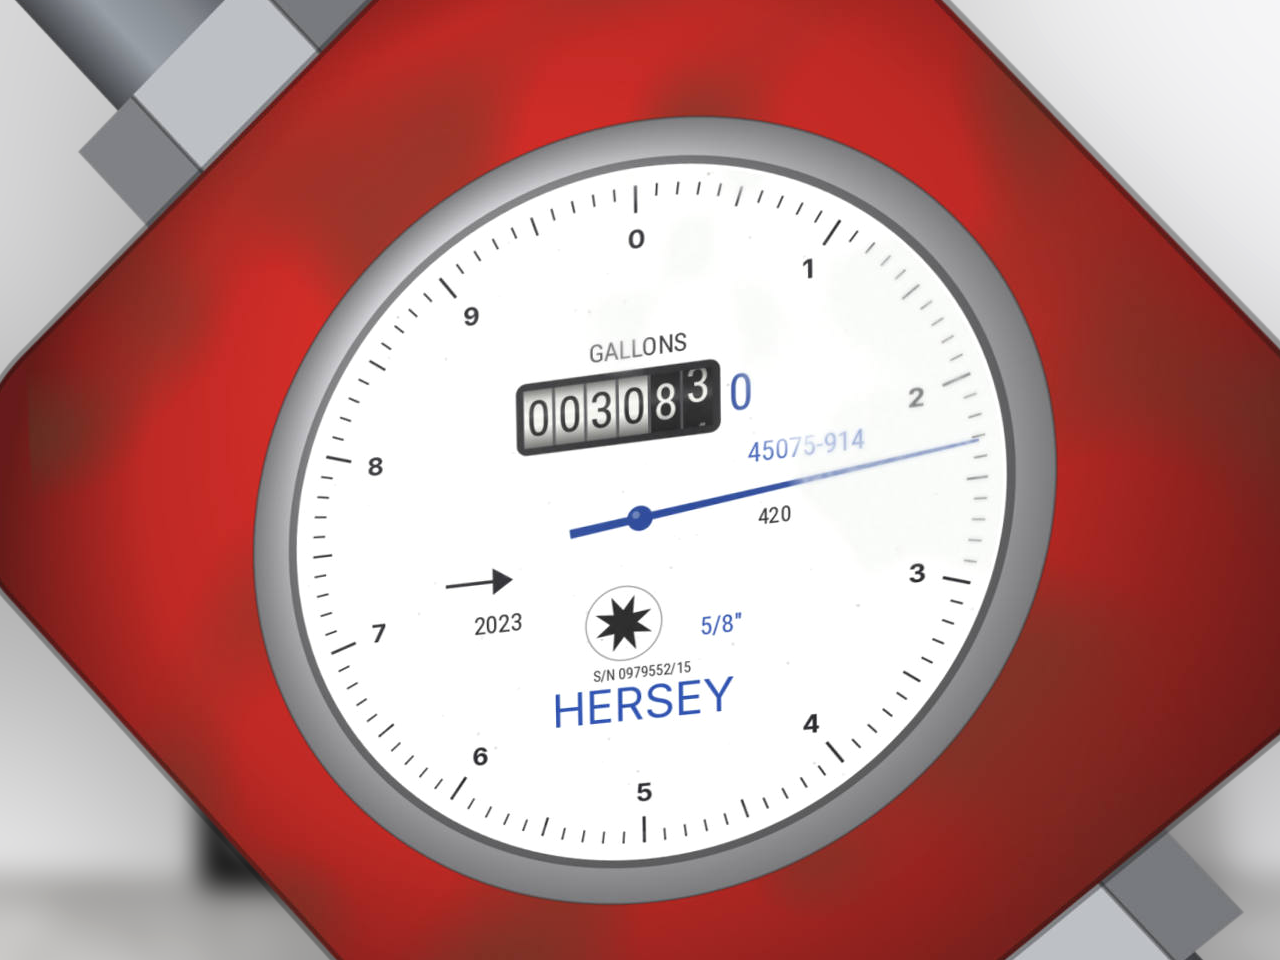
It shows 30832.3
